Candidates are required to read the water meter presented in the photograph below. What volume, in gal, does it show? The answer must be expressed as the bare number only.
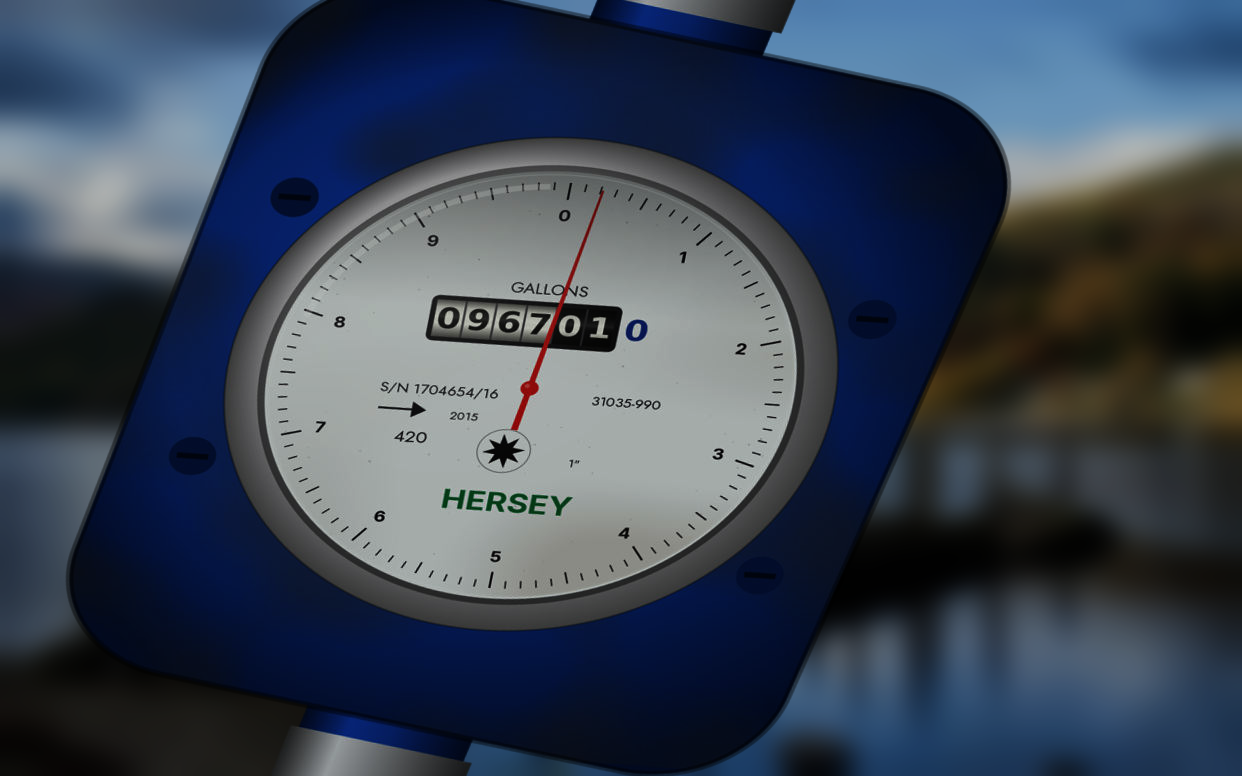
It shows 967010.2
